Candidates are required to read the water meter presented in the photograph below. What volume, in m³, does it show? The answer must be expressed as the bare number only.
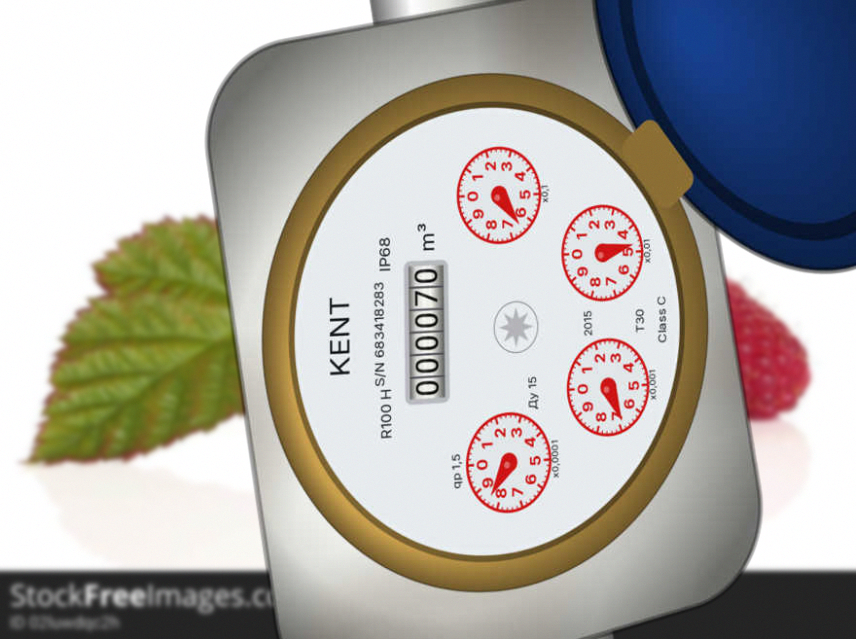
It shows 70.6468
